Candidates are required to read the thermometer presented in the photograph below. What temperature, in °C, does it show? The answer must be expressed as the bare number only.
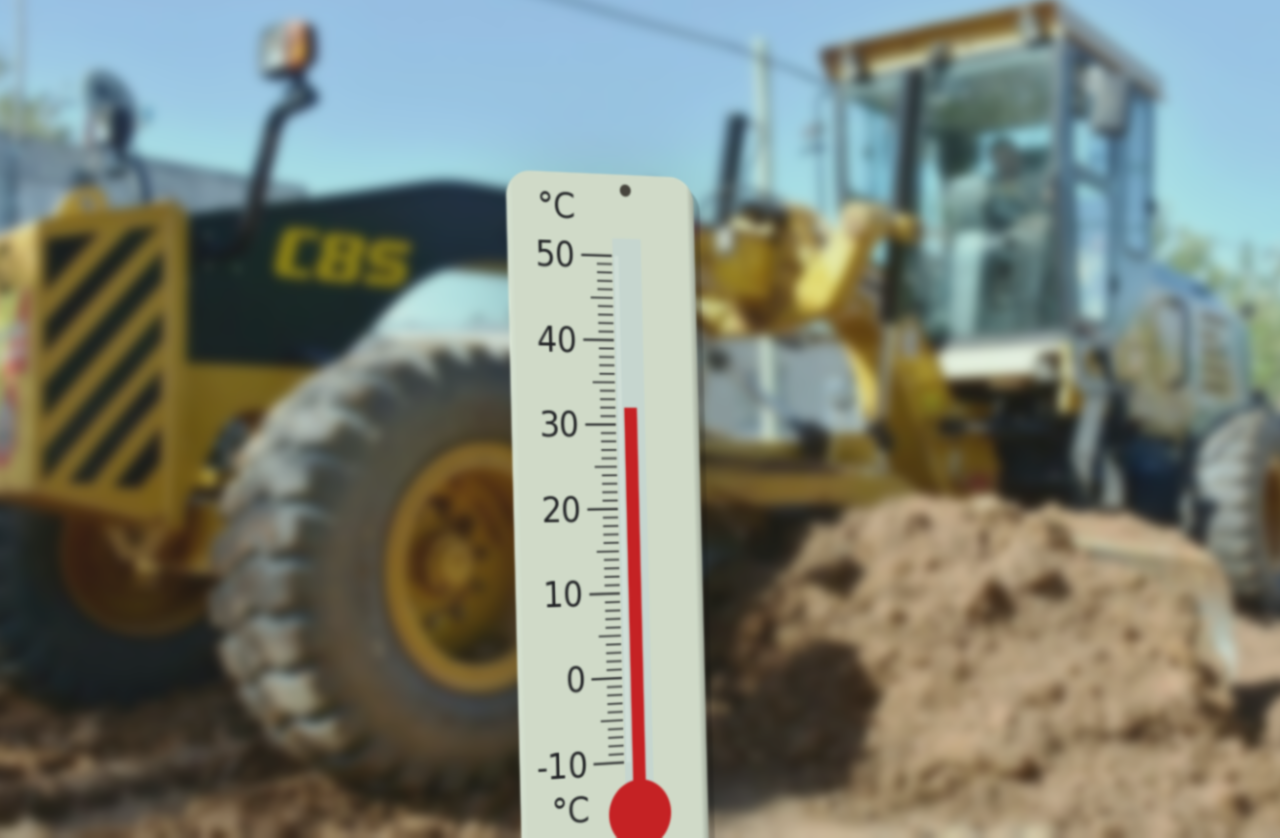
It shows 32
